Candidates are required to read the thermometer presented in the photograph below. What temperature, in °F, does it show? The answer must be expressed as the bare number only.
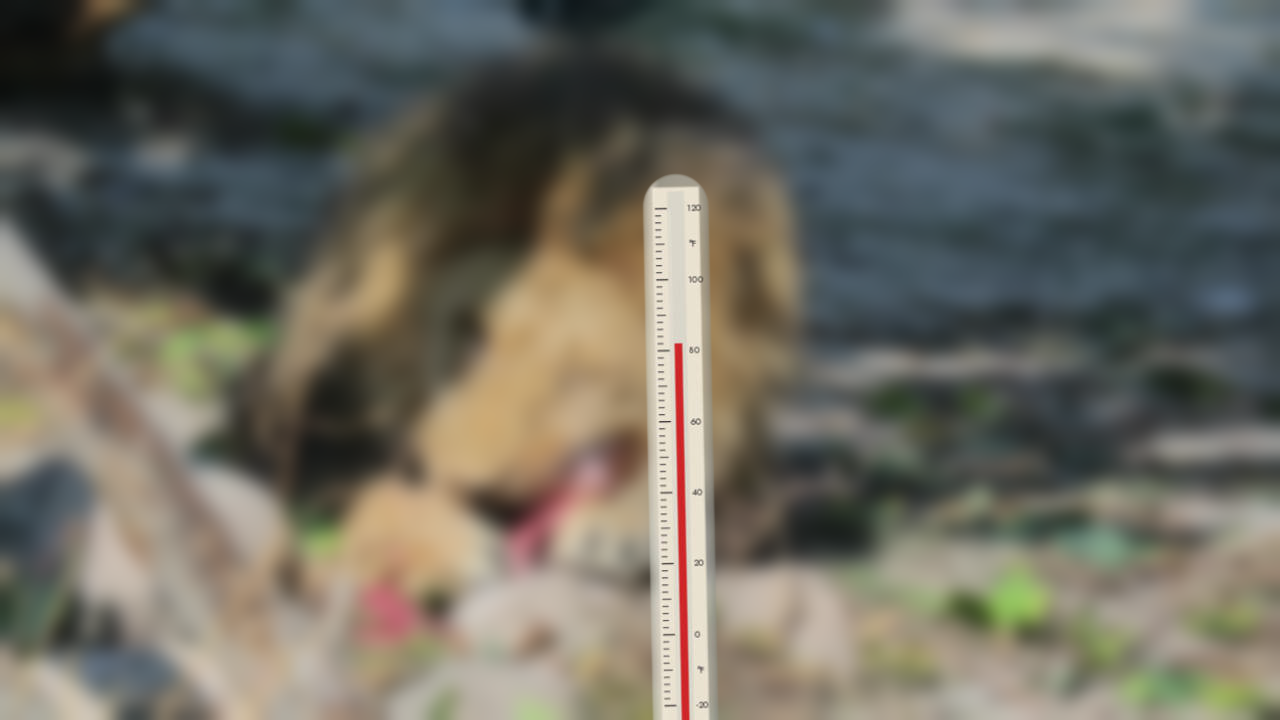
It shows 82
